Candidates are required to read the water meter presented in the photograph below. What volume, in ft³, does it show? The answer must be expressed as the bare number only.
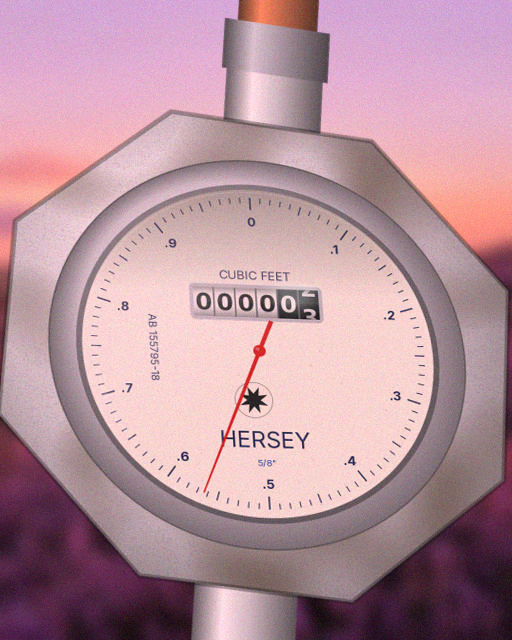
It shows 2.56
